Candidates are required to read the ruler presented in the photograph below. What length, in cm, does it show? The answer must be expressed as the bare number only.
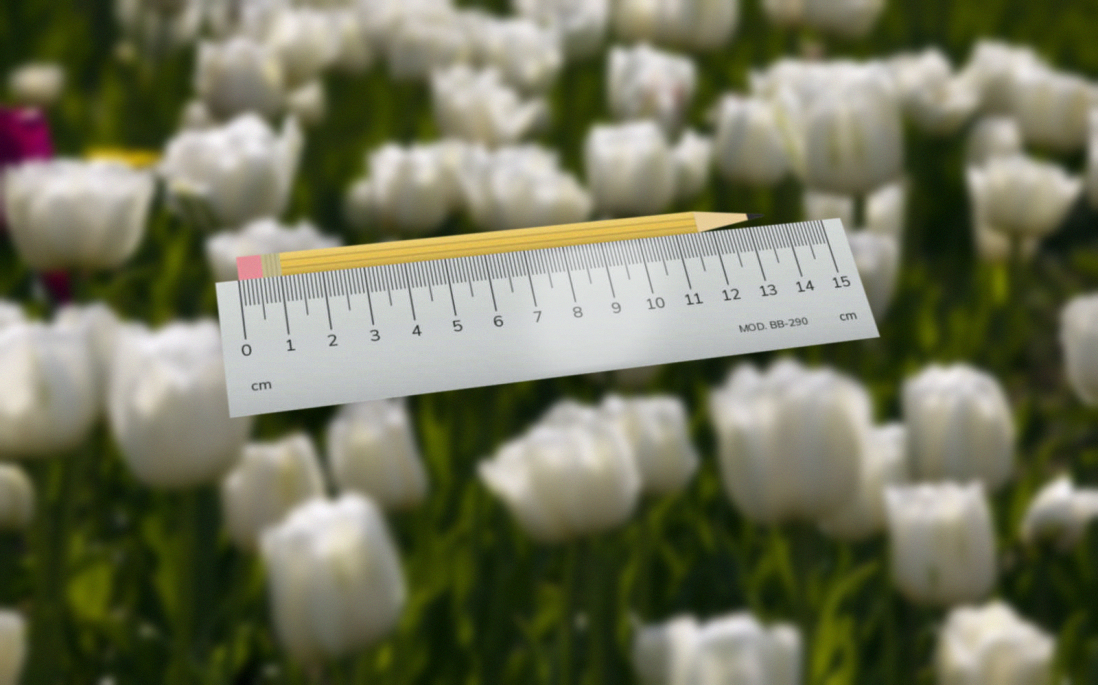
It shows 13.5
